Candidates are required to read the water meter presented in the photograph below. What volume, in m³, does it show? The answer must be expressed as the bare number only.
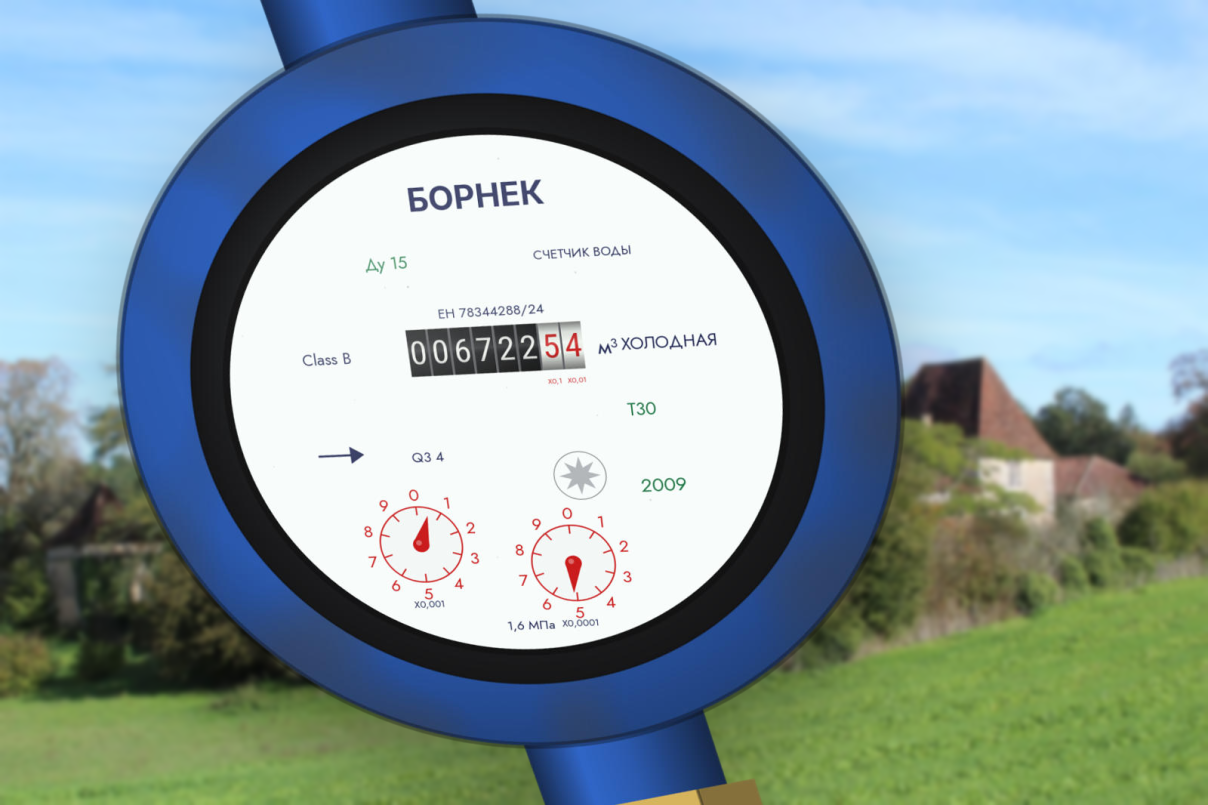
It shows 6722.5405
